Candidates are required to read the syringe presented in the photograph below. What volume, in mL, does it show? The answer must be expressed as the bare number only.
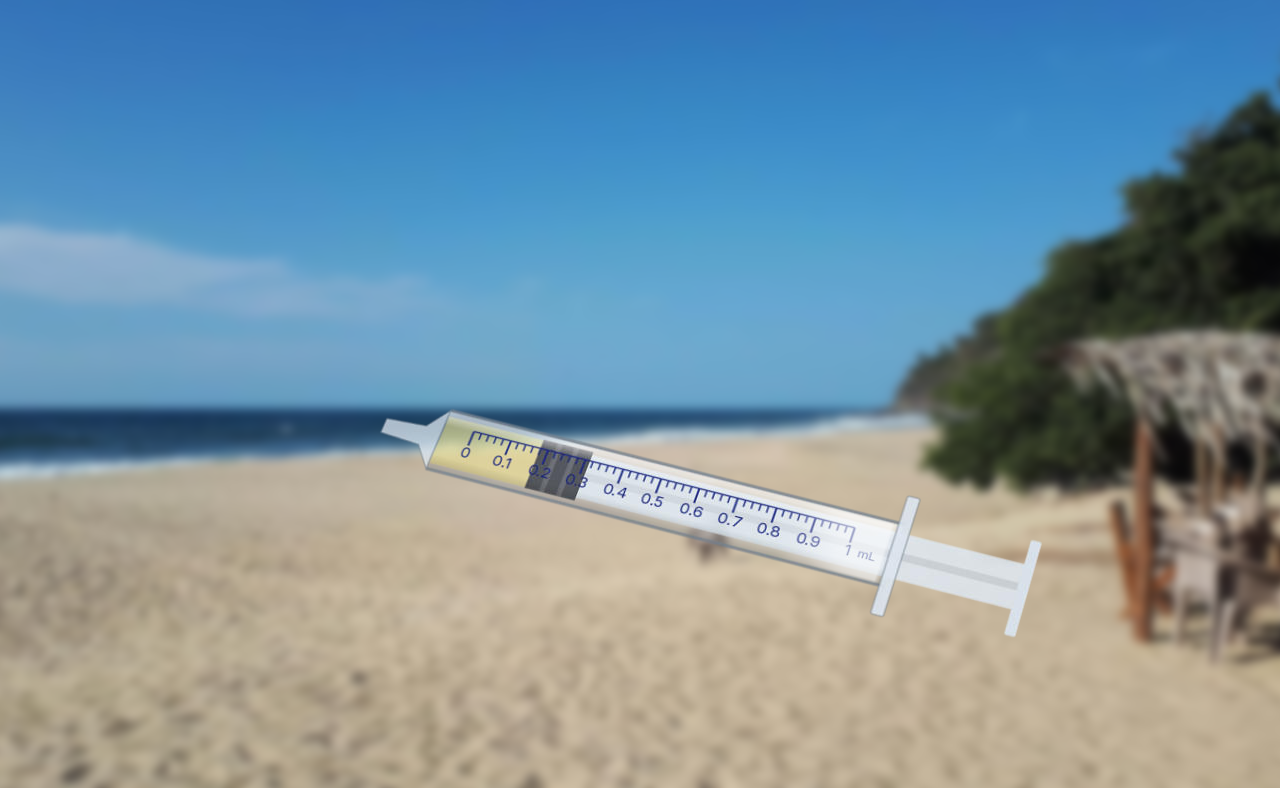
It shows 0.18
